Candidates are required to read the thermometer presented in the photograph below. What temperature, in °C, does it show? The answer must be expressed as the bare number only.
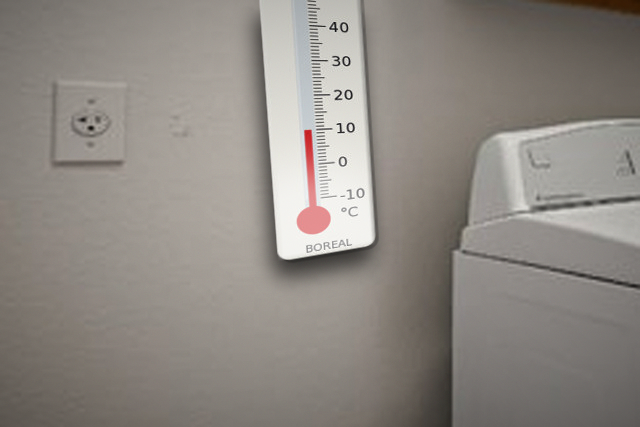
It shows 10
